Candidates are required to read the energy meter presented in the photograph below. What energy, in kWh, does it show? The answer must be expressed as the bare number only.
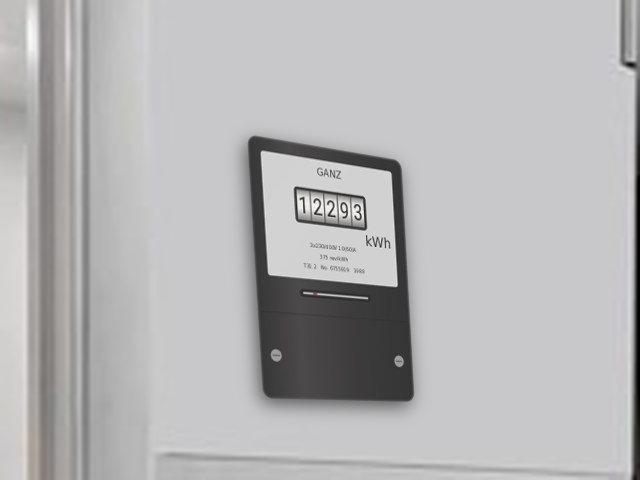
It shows 12293
